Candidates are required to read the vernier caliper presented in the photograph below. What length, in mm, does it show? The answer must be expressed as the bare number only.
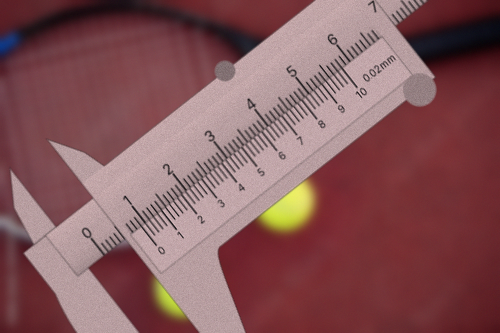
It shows 9.0
